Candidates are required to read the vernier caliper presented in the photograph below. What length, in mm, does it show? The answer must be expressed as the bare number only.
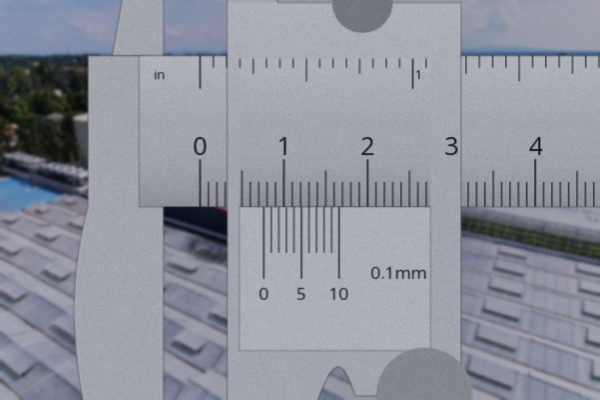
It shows 7.6
